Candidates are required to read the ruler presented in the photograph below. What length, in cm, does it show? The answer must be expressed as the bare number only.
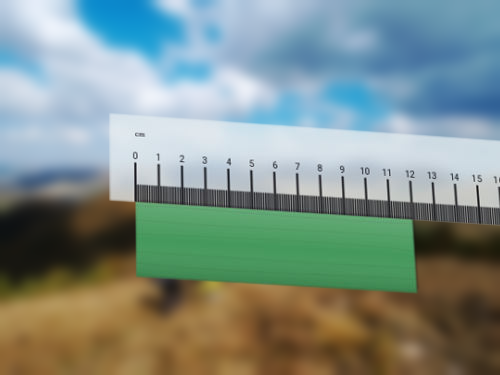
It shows 12
